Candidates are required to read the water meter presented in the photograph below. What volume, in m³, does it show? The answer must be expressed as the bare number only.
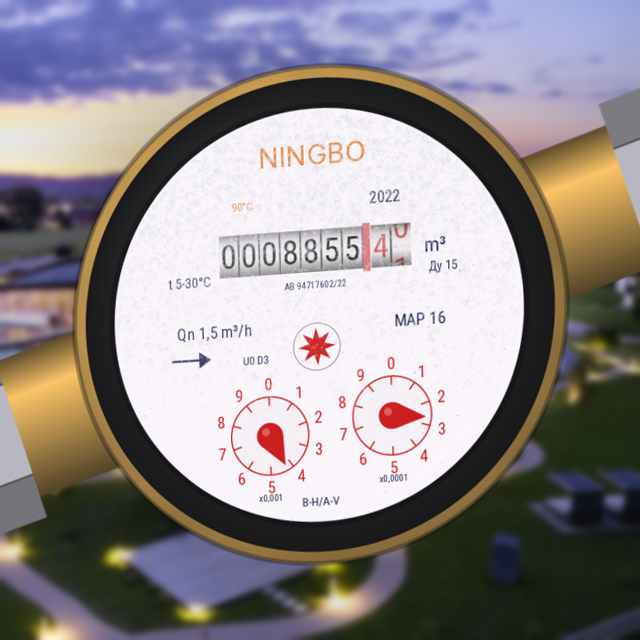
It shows 8855.4042
